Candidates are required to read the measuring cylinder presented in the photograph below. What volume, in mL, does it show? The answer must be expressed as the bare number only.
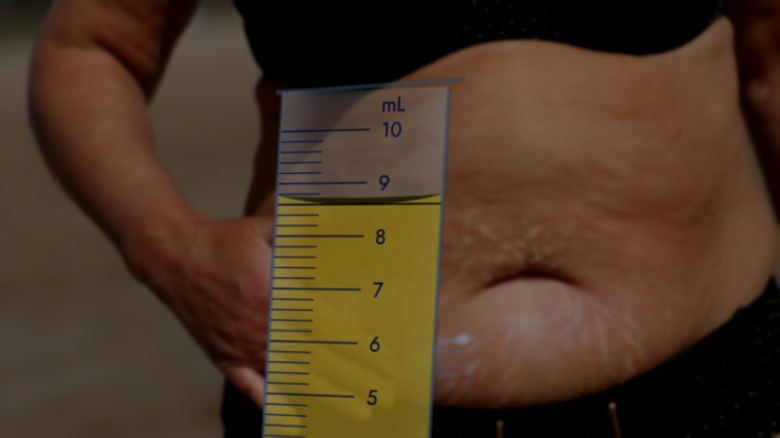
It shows 8.6
